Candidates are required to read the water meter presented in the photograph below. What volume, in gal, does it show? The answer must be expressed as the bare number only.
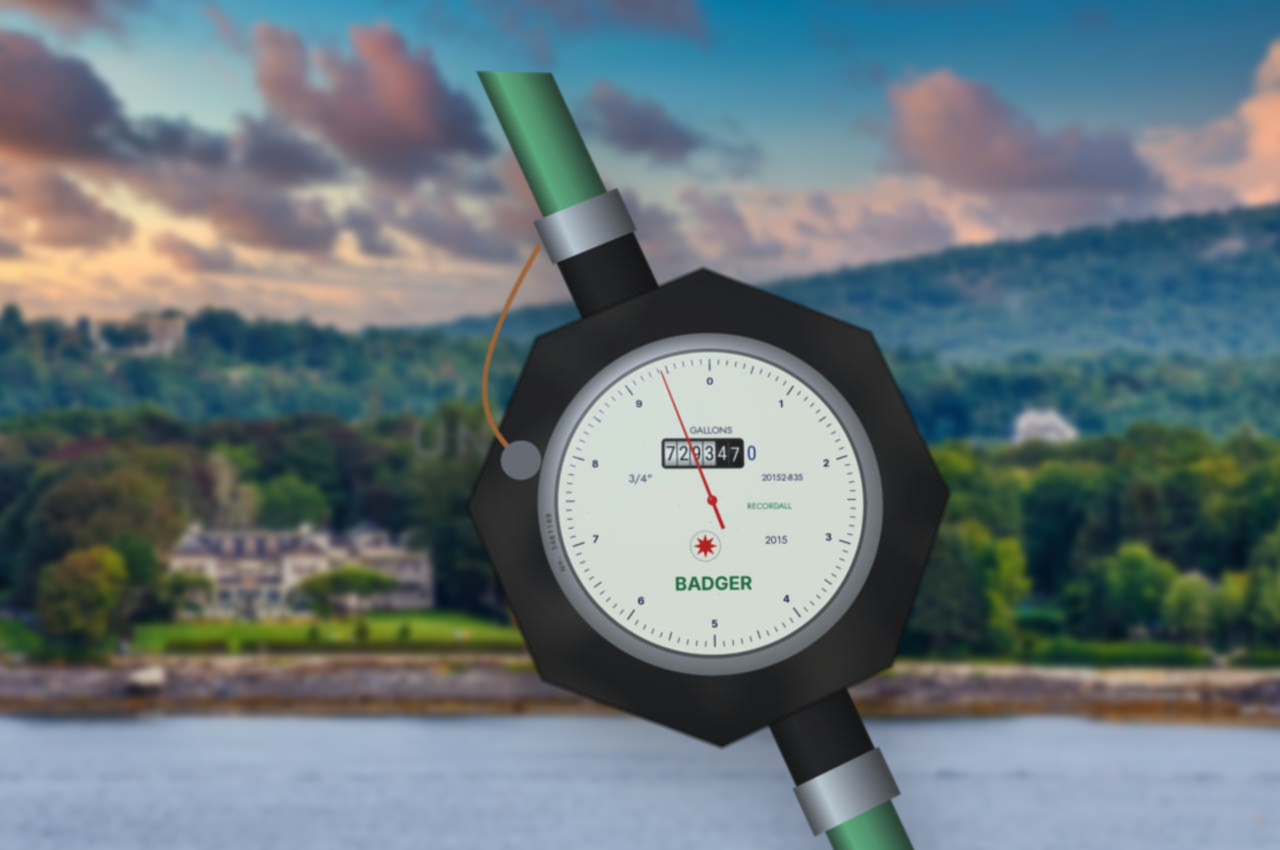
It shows 7293469.4
